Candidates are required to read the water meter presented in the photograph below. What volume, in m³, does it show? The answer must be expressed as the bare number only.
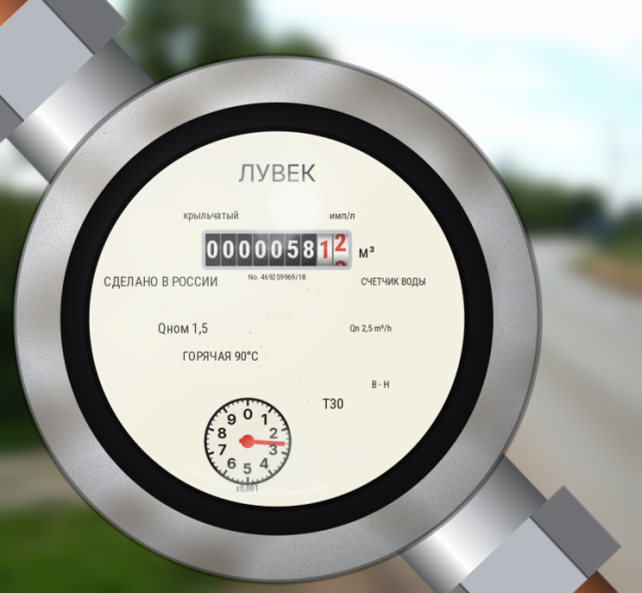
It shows 58.122
